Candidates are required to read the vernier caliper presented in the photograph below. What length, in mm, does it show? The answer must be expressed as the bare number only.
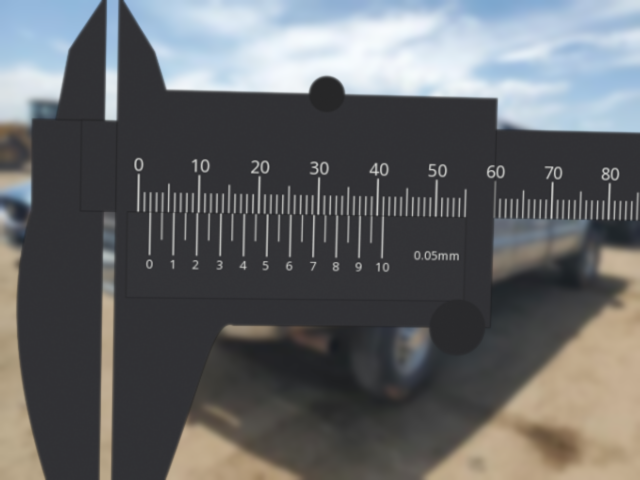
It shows 2.0
